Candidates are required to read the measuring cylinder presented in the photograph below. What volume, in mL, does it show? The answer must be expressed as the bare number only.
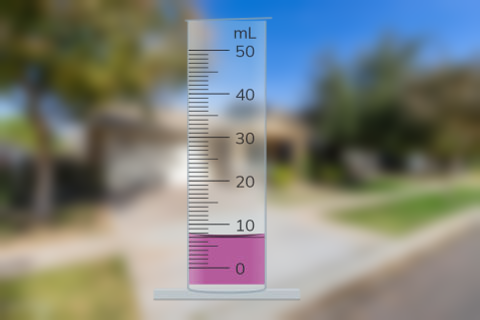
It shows 7
